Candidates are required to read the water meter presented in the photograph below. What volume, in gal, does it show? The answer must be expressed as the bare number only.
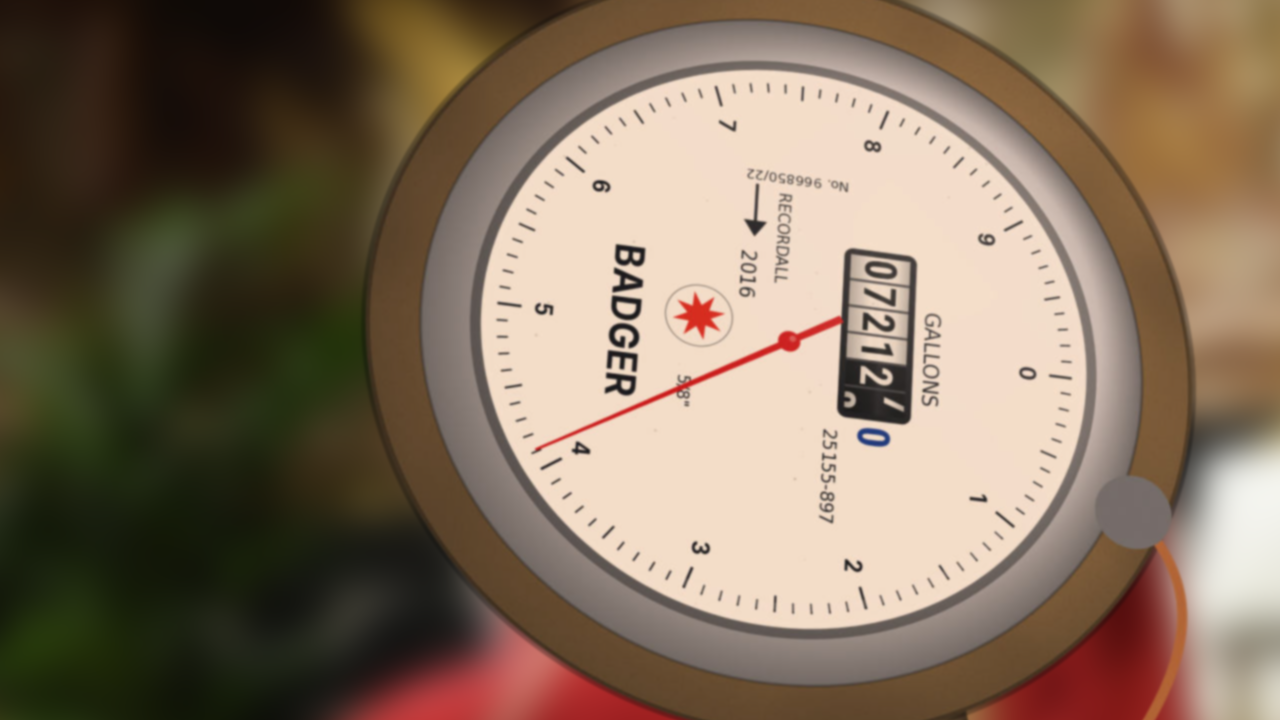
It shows 721274.1
